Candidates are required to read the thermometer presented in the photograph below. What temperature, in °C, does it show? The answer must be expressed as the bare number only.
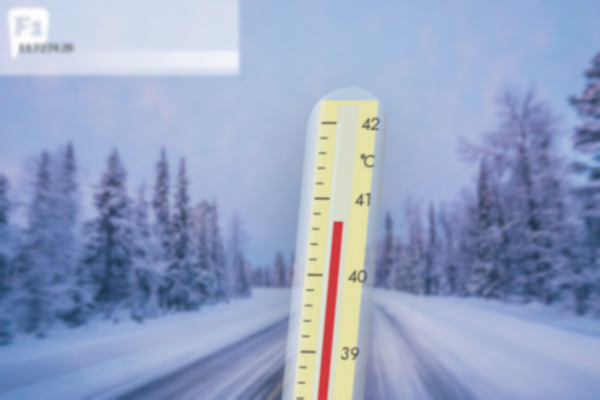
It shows 40.7
